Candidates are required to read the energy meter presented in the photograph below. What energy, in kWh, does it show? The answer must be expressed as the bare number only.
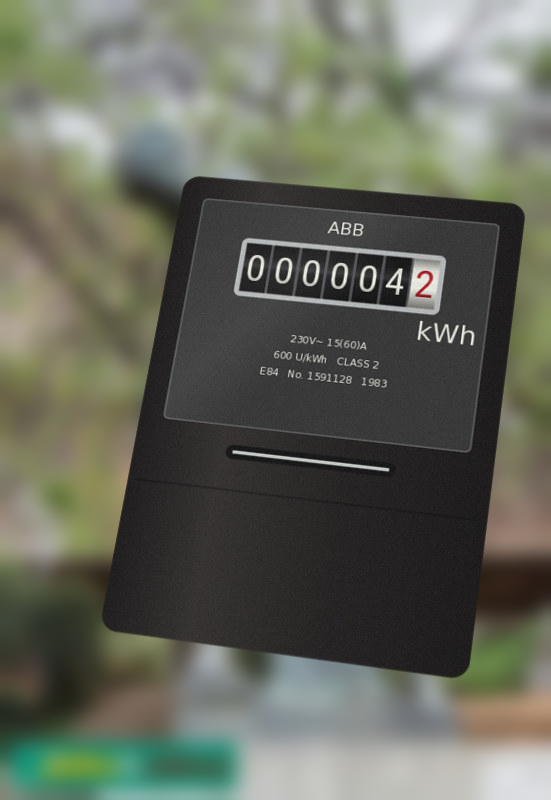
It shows 4.2
